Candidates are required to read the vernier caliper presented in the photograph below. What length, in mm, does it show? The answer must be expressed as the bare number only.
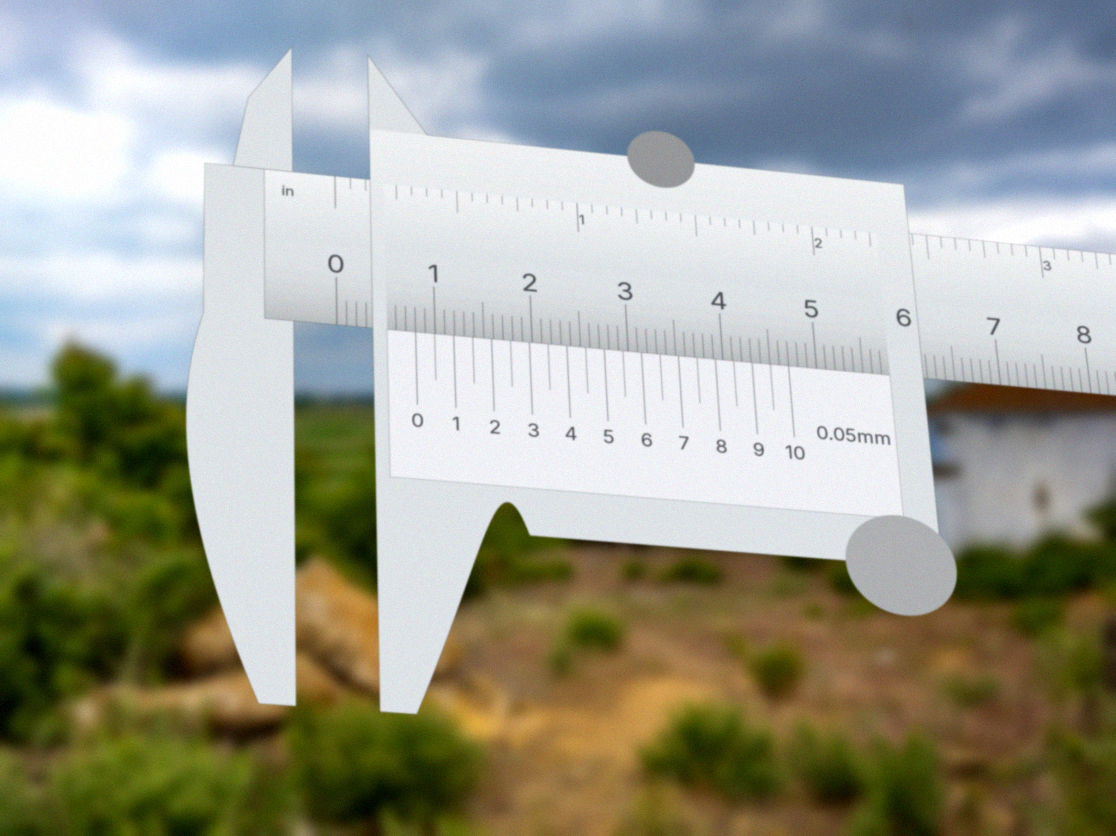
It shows 8.0
